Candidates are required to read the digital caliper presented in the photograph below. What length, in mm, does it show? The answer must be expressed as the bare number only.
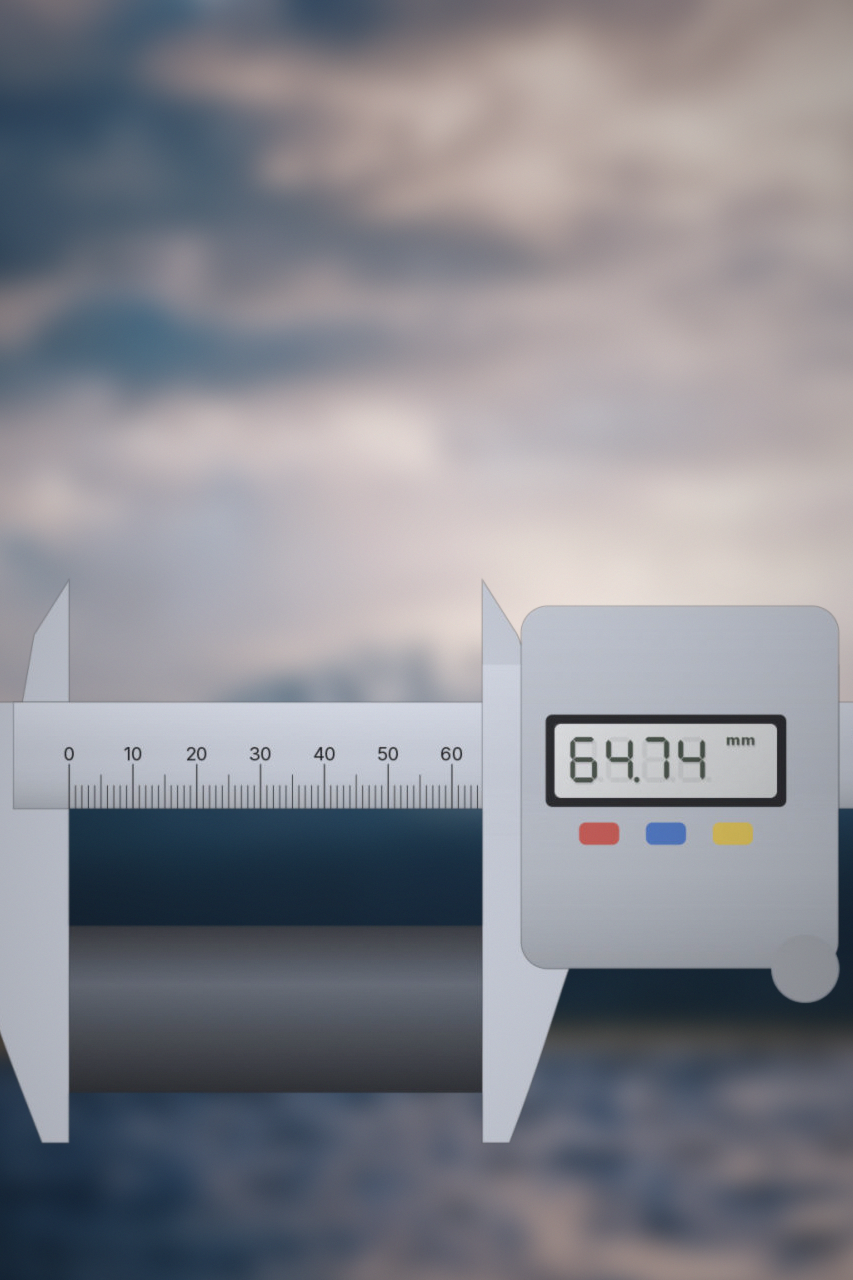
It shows 64.74
